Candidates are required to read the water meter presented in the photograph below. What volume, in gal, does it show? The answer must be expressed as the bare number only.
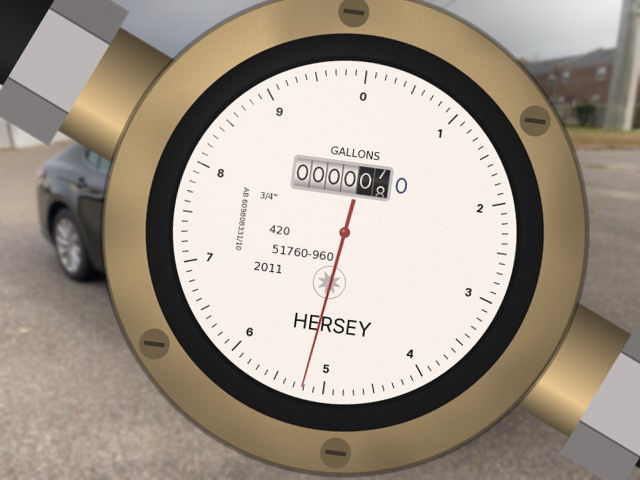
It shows 75.2
